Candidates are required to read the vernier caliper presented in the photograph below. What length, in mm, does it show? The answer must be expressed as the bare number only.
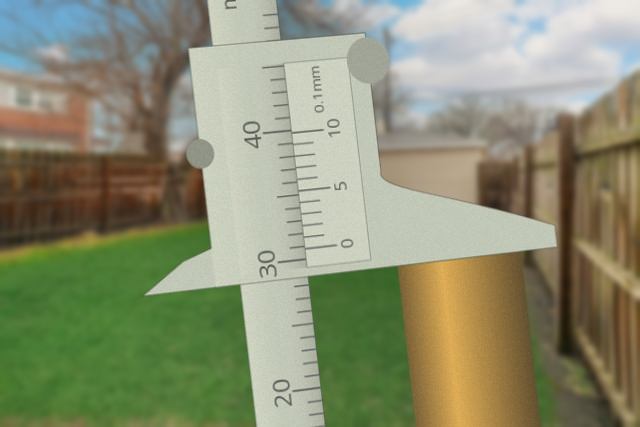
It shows 30.8
